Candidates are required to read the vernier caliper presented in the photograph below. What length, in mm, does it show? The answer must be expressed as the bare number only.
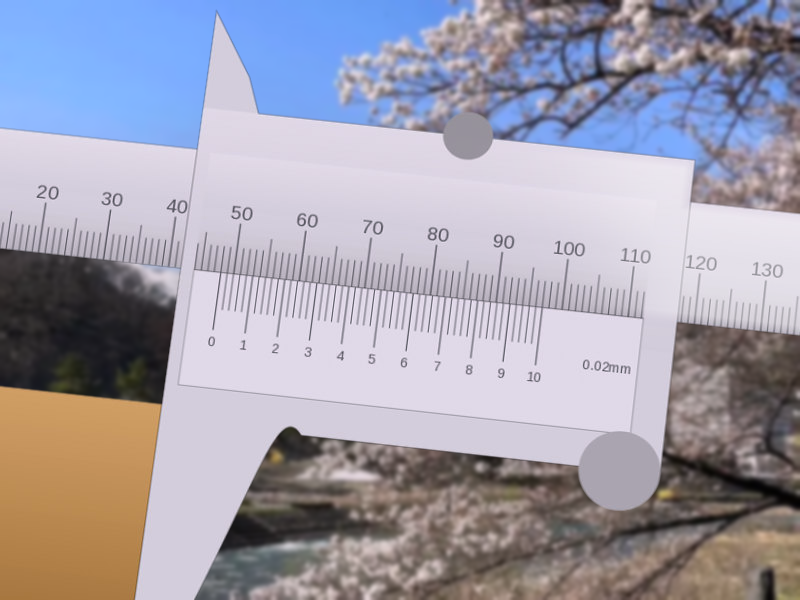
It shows 48.0
